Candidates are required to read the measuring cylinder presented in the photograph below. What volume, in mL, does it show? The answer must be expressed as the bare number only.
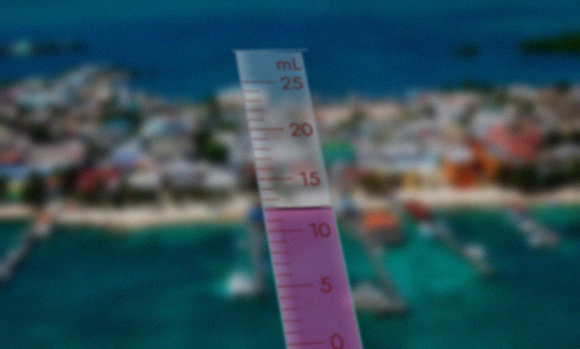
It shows 12
